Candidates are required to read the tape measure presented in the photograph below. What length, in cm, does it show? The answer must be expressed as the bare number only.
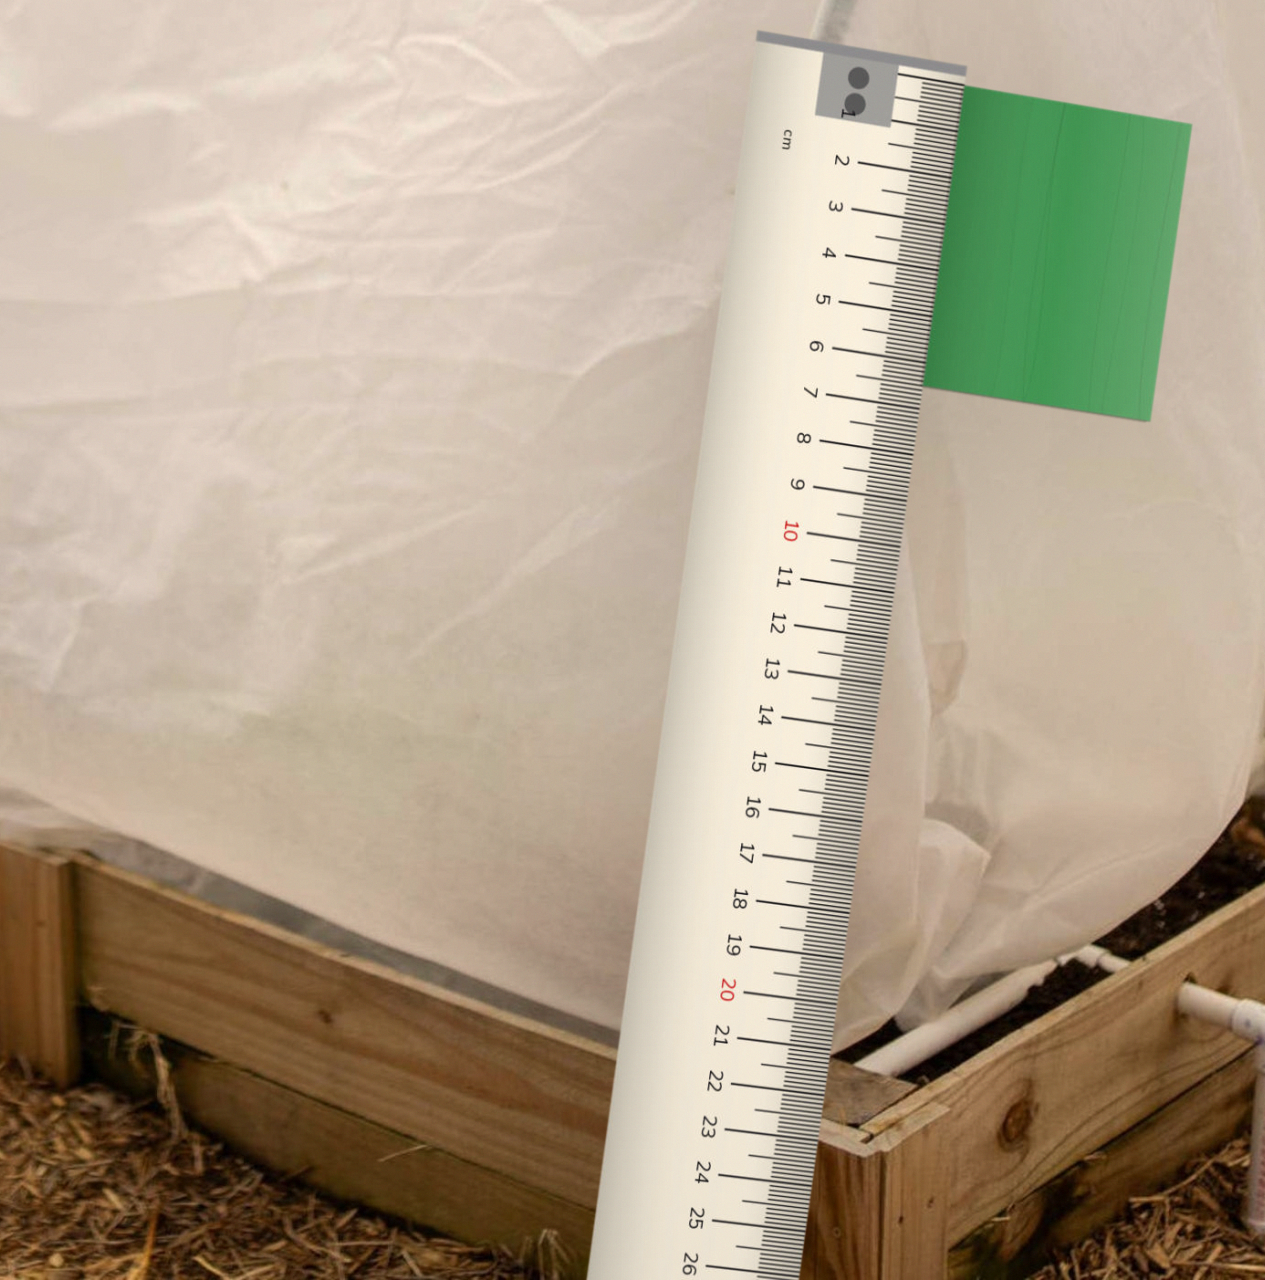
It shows 6.5
